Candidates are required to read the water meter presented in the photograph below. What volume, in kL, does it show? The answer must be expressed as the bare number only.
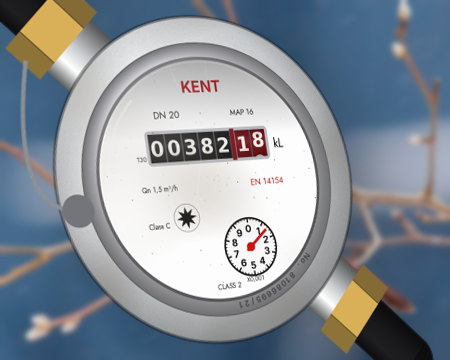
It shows 382.181
